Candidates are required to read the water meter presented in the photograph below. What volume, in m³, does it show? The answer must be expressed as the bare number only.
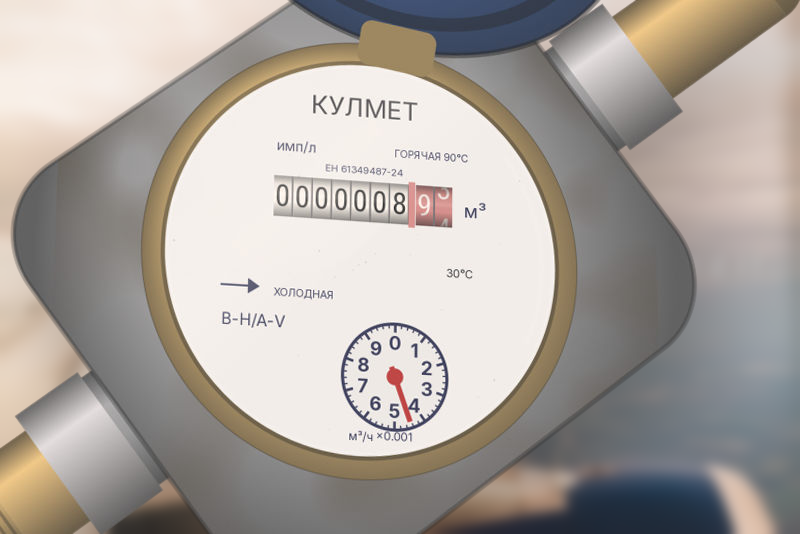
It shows 8.934
